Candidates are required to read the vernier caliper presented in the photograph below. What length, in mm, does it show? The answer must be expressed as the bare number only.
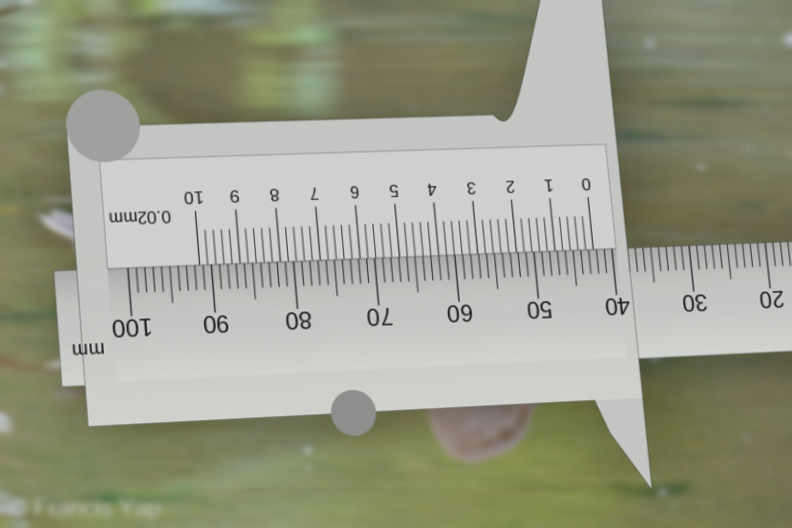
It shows 42.4
